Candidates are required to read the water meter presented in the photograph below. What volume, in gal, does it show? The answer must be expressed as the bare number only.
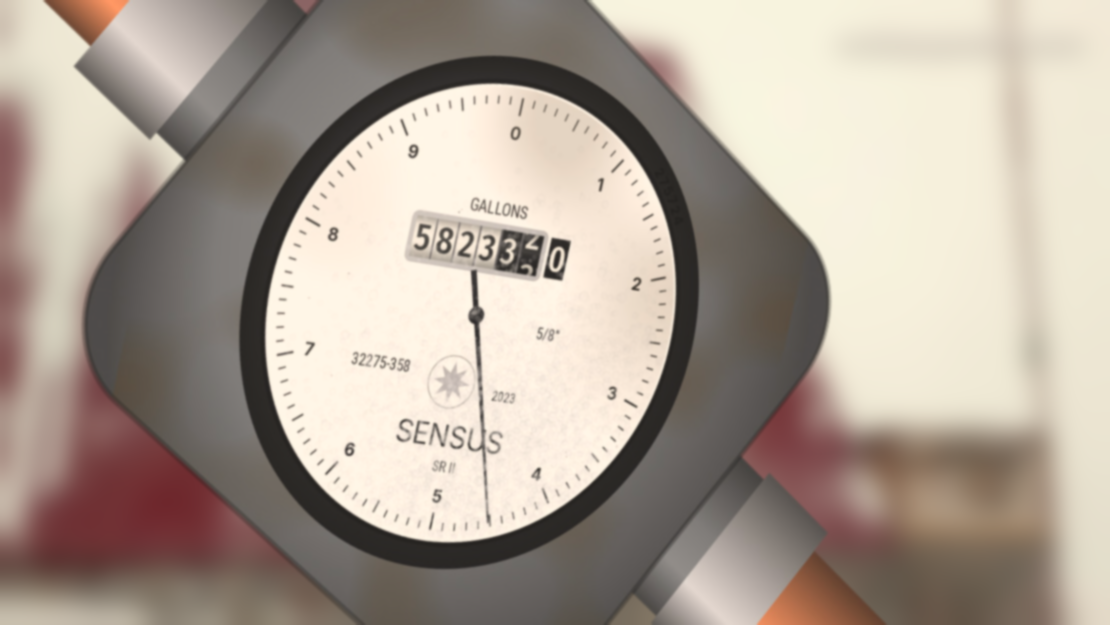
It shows 5823324.5
